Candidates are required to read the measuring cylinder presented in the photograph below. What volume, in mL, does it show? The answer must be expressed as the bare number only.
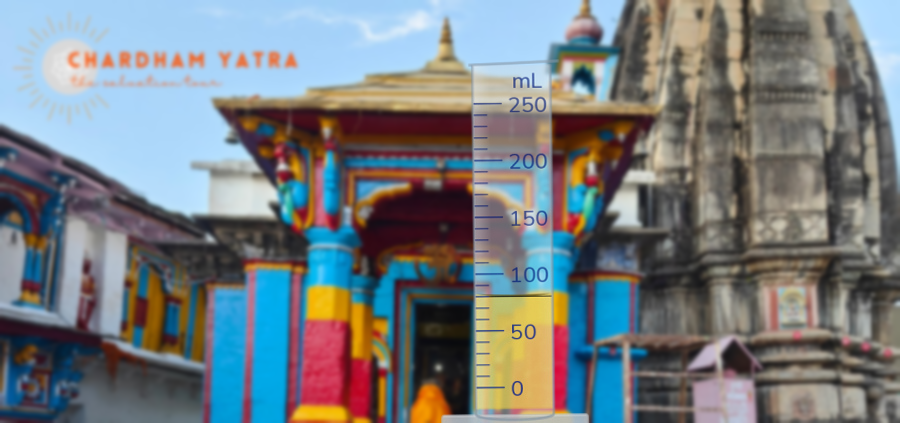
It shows 80
